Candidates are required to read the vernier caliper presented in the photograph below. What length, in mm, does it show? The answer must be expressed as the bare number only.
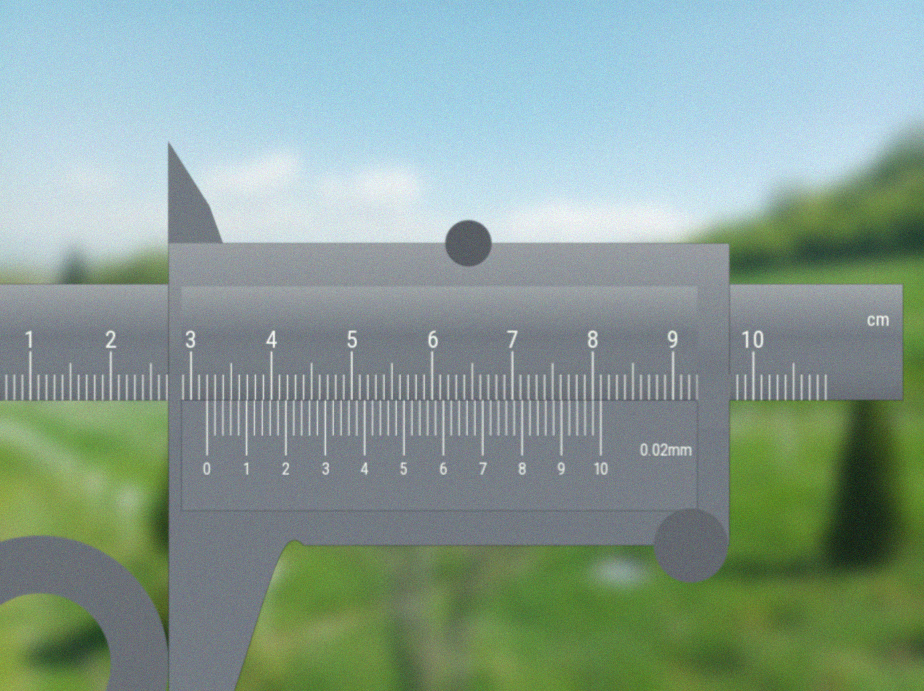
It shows 32.0
